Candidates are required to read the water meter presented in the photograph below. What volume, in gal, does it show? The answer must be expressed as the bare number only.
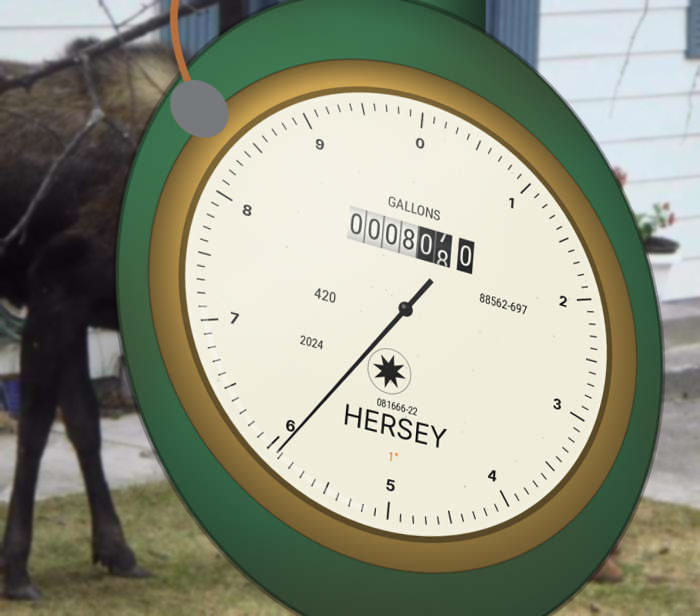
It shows 8075.9
